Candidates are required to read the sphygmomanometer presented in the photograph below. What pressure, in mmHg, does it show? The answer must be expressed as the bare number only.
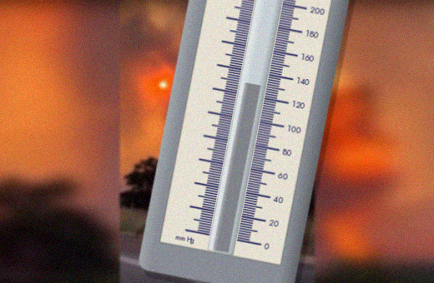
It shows 130
